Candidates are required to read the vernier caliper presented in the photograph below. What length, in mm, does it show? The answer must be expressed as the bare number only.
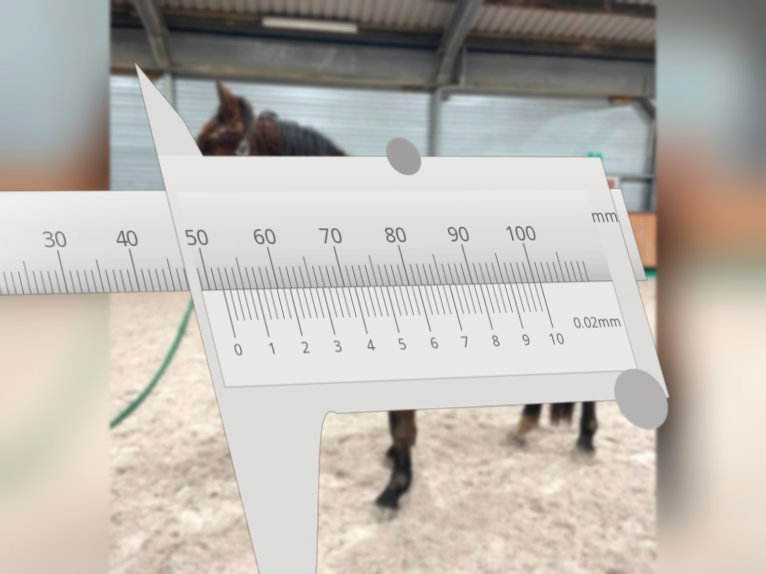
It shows 52.0
